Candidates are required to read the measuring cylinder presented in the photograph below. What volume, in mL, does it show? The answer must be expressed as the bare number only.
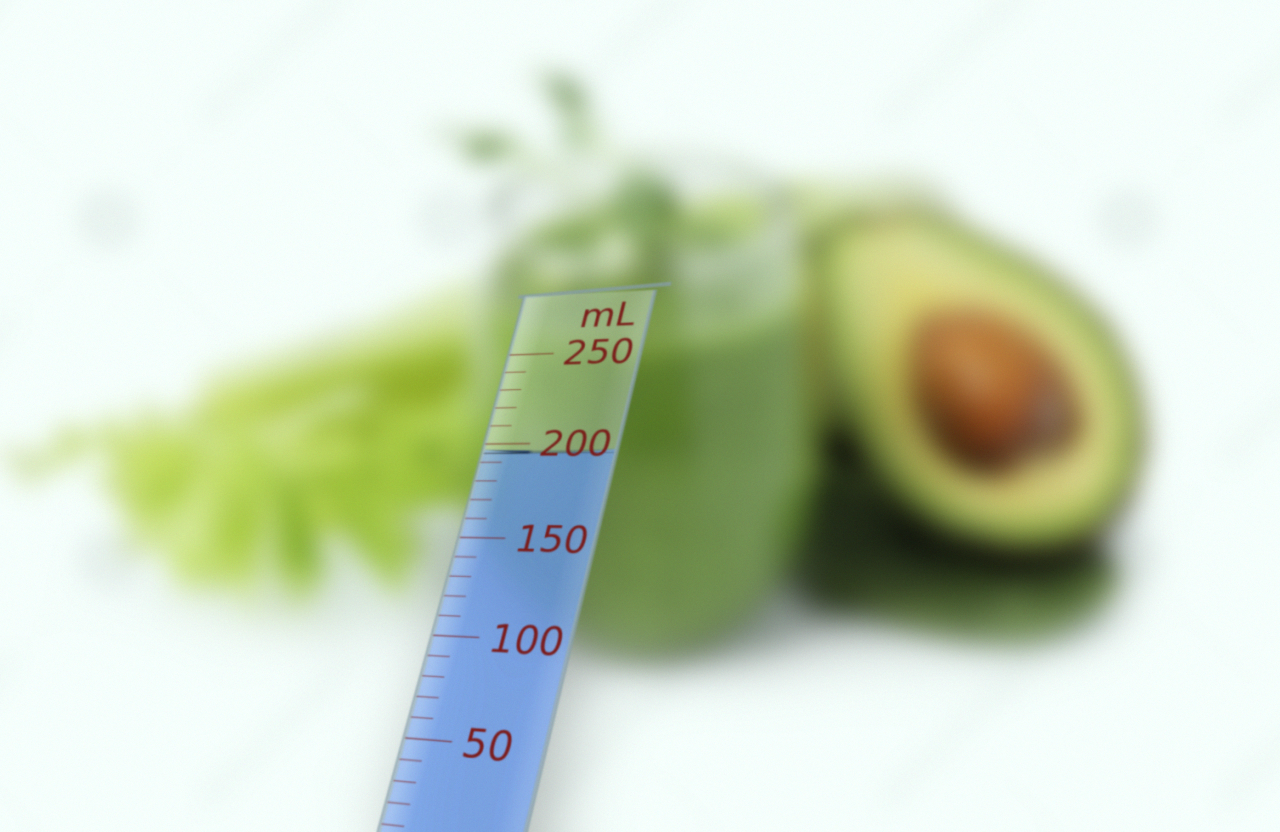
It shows 195
